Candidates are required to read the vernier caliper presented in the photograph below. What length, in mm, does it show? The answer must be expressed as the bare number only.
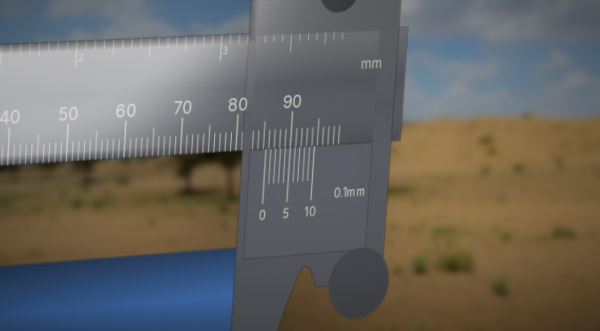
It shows 85.5
